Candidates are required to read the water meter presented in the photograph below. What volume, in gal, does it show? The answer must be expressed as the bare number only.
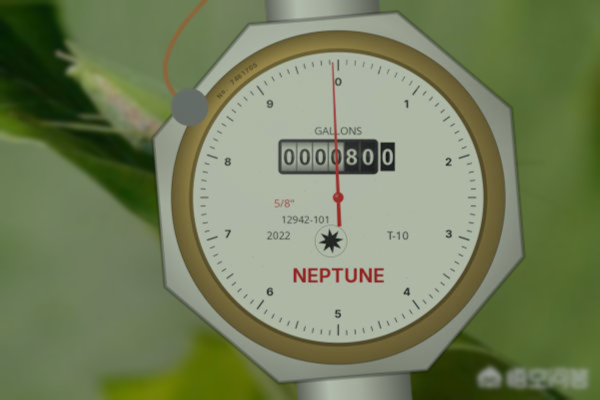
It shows 799.9
